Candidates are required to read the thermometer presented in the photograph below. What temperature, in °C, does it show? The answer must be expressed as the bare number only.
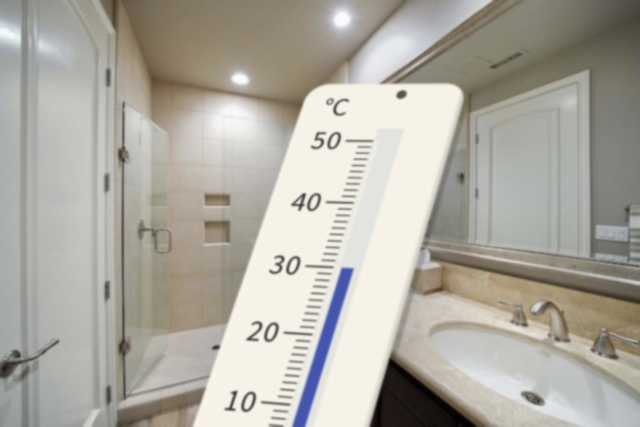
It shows 30
